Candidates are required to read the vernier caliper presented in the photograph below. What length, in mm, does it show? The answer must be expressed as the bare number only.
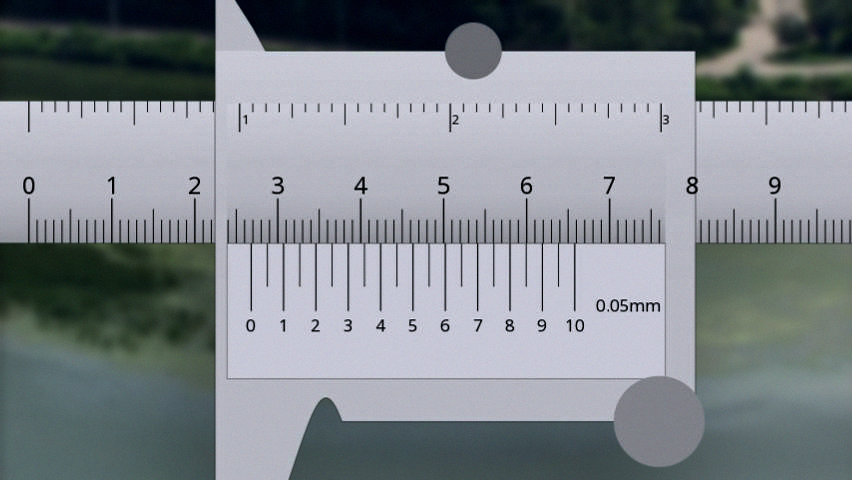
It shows 26.8
